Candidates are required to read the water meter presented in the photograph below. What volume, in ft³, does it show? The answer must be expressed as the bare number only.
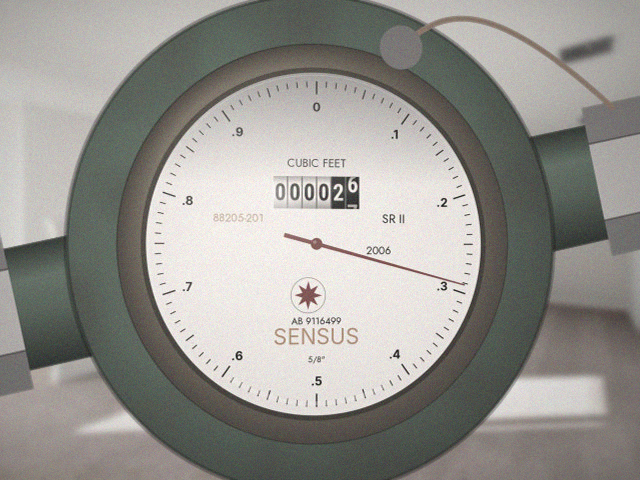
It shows 26.29
